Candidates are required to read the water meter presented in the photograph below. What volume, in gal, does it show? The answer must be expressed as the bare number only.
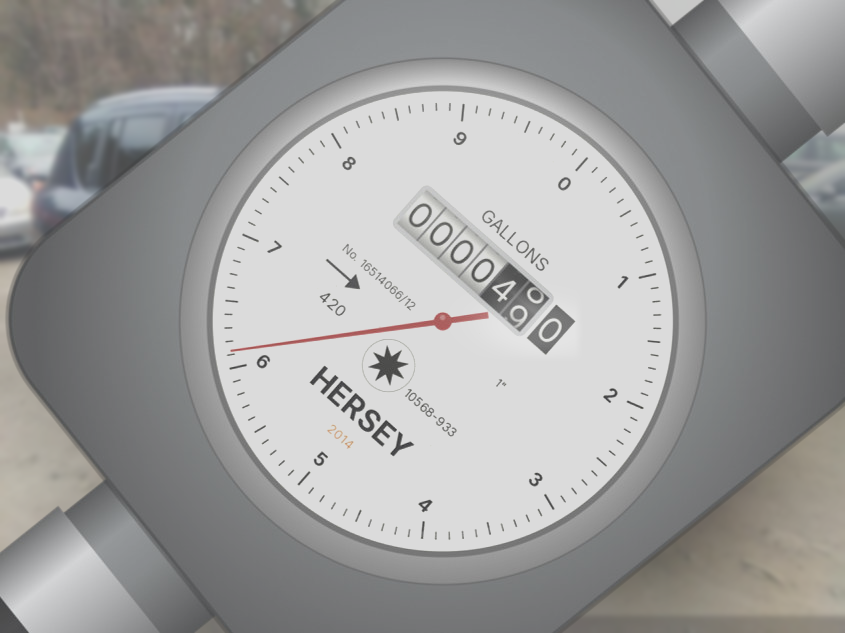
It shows 486.1
